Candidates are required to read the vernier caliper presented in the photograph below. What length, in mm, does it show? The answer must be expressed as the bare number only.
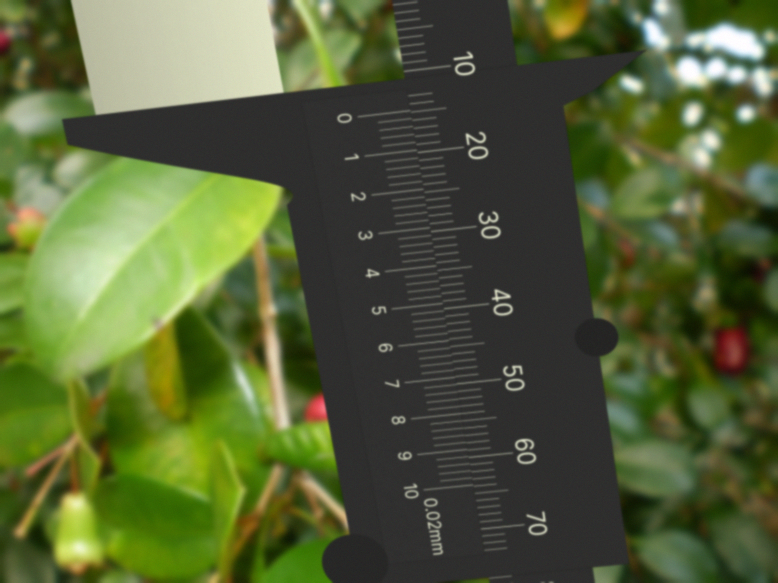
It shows 14.8
